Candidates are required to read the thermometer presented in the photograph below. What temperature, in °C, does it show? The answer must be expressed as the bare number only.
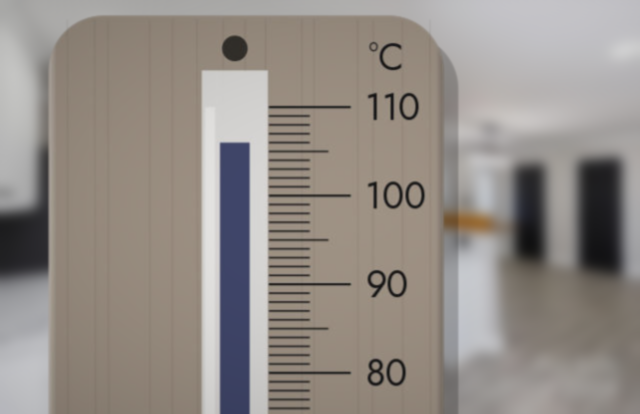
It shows 106
